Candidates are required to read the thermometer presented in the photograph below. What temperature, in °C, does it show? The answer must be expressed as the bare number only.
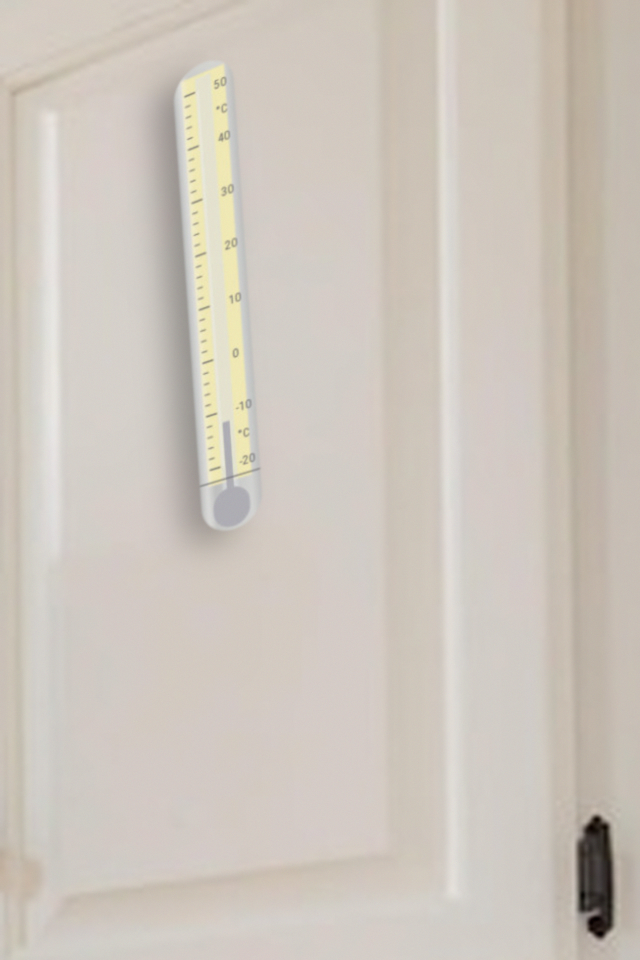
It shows -12
